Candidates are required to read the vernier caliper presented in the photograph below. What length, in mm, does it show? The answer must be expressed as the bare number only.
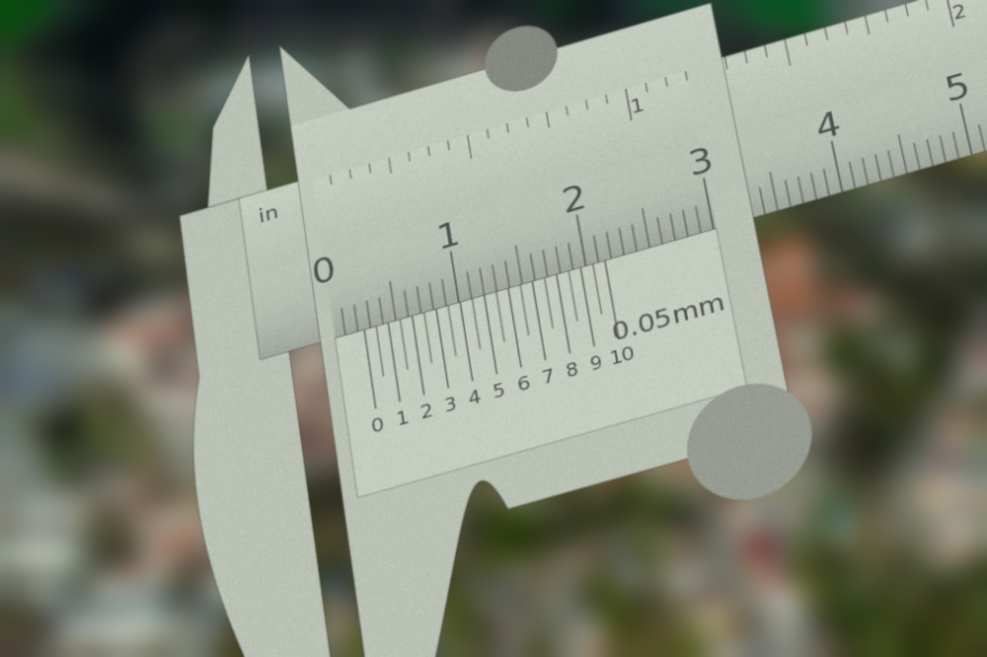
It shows 2.5
